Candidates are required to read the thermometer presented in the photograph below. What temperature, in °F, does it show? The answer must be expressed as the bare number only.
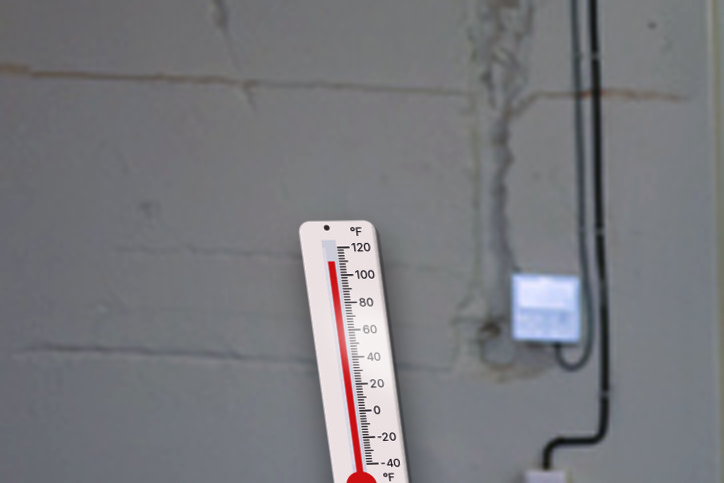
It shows 110
